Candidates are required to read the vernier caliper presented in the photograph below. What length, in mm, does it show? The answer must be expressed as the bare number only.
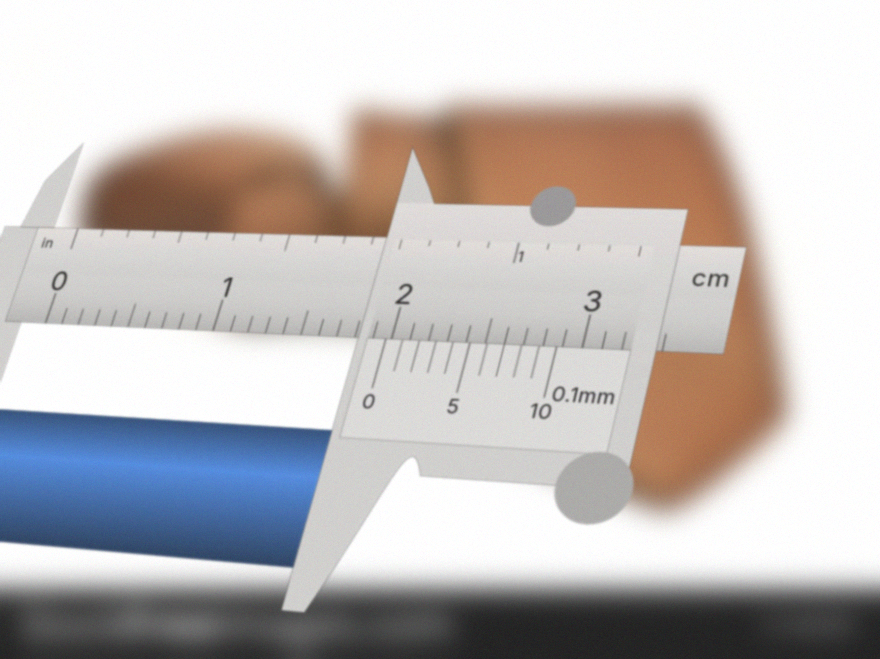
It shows 19.7
